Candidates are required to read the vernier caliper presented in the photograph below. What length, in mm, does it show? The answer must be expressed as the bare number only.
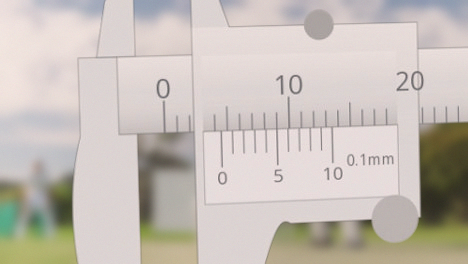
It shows 4.5
